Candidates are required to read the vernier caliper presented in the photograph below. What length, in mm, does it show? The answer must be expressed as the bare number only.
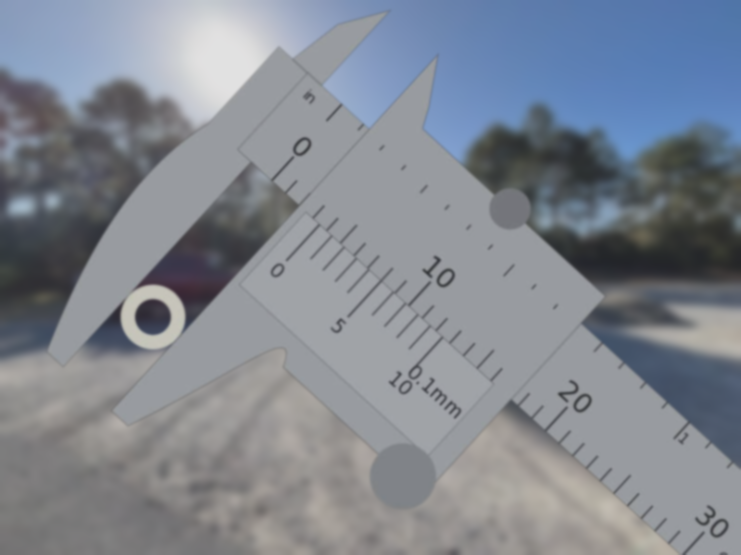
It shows 3.5
